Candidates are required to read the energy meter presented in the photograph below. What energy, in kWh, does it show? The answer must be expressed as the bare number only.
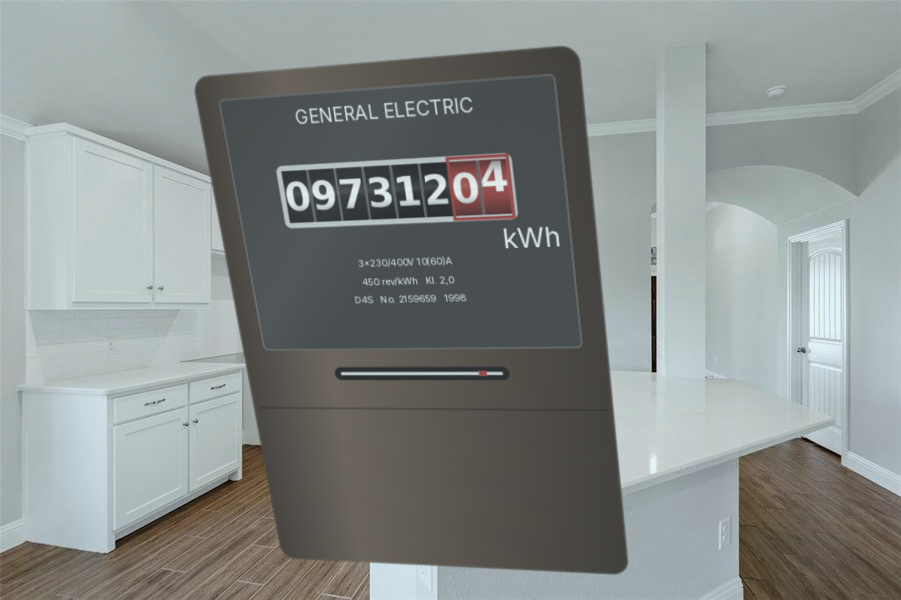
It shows 97312.04
